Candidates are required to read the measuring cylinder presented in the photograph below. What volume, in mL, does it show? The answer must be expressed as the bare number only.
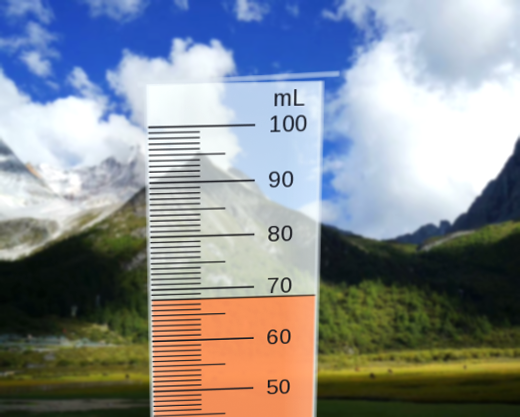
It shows 68
